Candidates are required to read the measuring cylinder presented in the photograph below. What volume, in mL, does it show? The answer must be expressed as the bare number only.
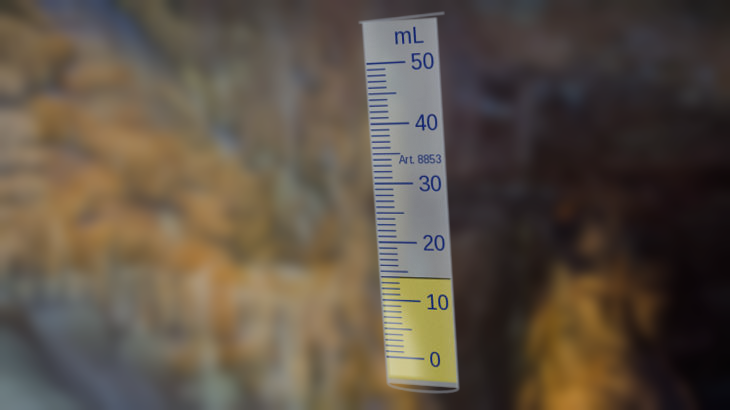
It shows 14
